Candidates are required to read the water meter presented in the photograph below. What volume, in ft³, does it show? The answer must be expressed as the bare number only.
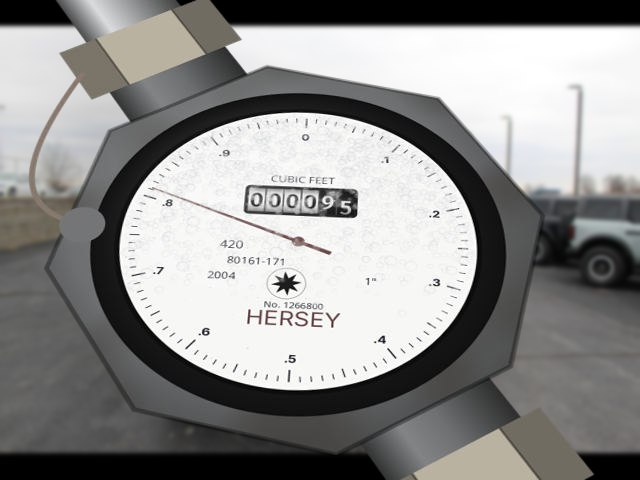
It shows 94.81
